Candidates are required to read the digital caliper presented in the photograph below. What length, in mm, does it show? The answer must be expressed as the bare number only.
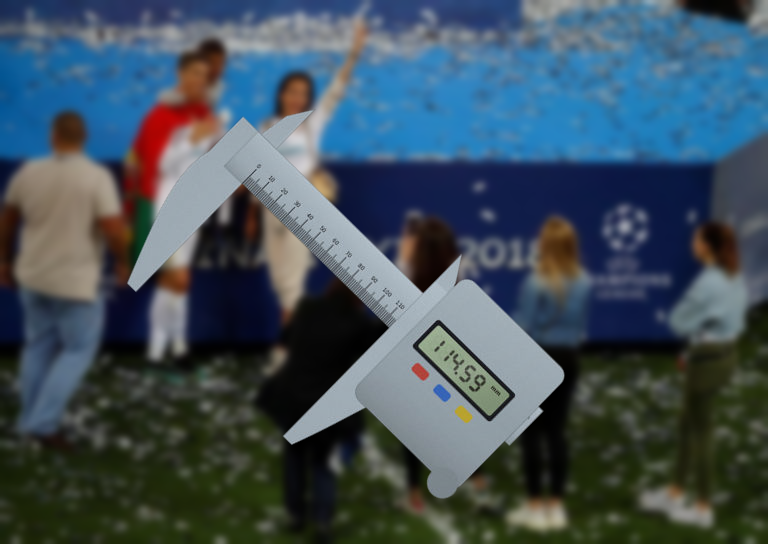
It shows 114.59
